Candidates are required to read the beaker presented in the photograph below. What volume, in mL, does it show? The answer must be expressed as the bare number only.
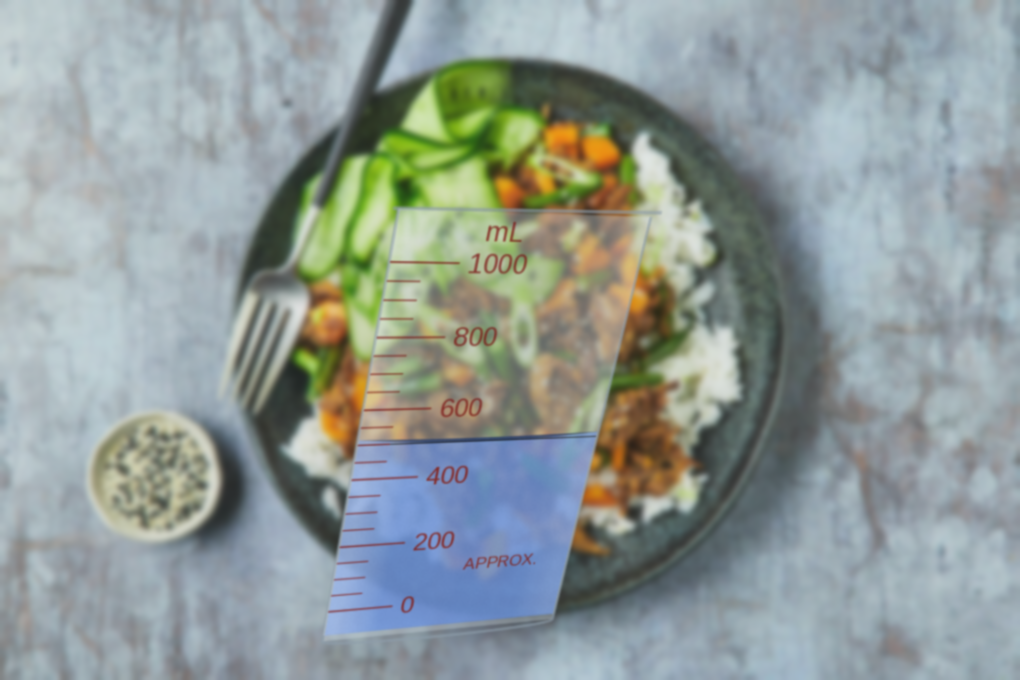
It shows 500
